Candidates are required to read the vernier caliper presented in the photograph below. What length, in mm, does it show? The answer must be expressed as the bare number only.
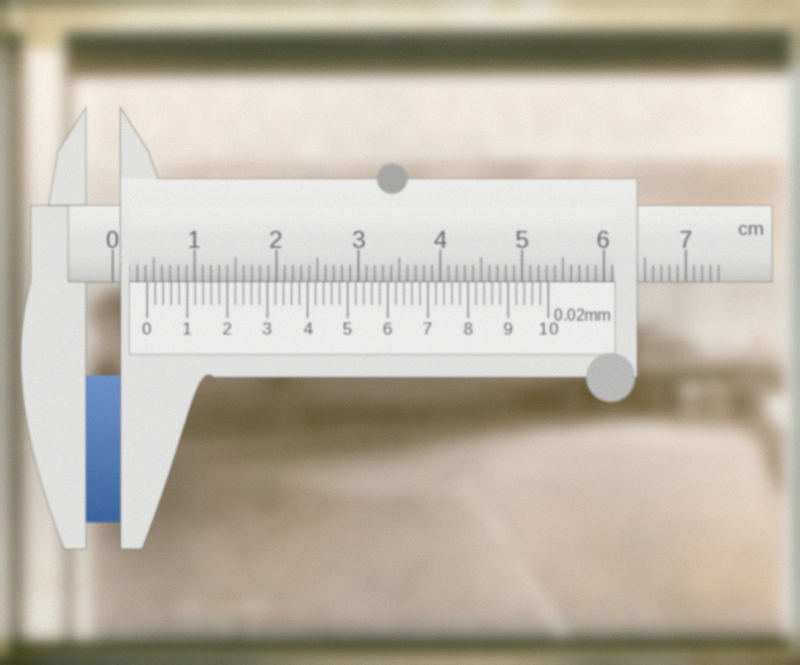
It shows 4.2
